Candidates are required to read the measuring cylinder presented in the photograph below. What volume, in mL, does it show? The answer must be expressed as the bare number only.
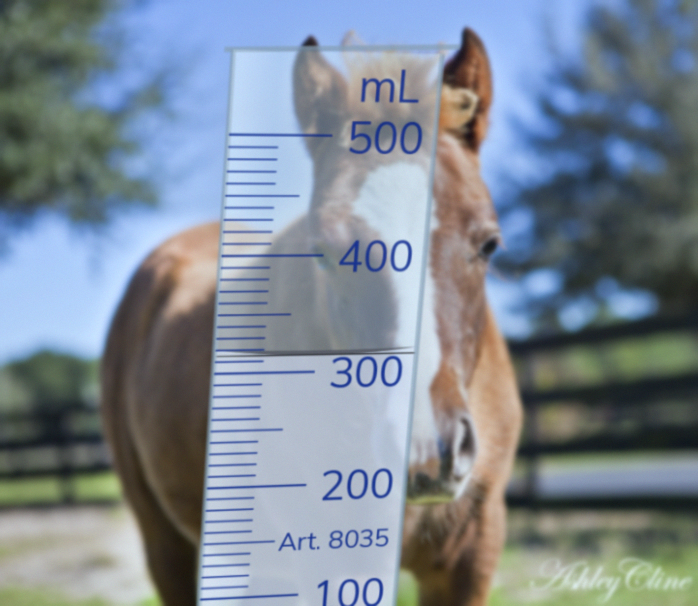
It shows 315
